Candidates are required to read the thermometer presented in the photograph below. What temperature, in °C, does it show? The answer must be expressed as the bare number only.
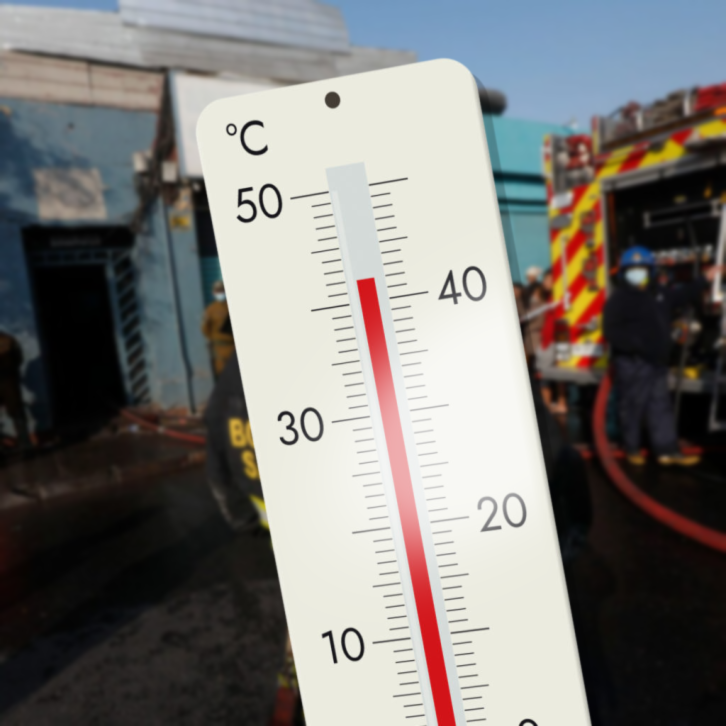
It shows 42
